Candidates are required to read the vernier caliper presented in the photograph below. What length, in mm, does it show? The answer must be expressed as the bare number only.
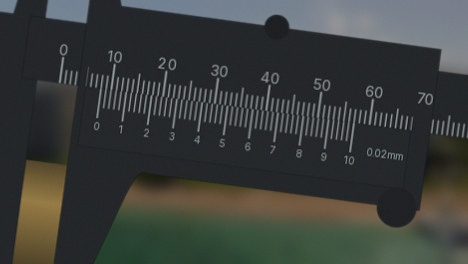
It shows 8.0
